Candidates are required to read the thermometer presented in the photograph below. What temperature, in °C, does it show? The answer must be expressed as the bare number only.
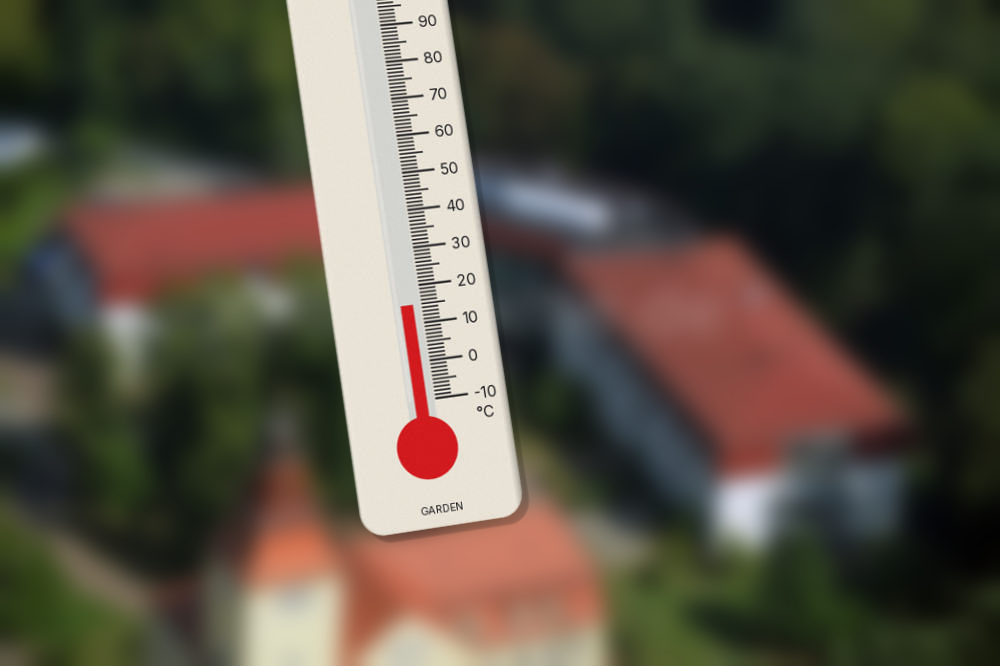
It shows 15
